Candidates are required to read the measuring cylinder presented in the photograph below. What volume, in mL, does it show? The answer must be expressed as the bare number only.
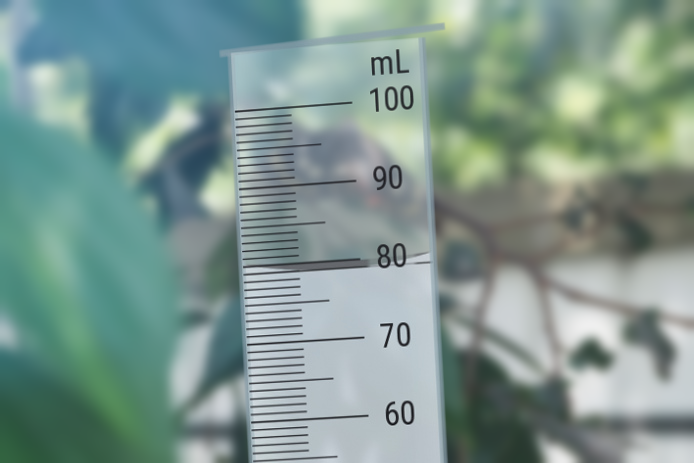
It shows 79
